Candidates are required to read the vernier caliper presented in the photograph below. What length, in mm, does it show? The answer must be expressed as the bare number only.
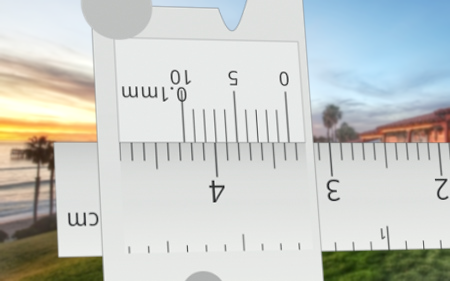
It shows 33.6
